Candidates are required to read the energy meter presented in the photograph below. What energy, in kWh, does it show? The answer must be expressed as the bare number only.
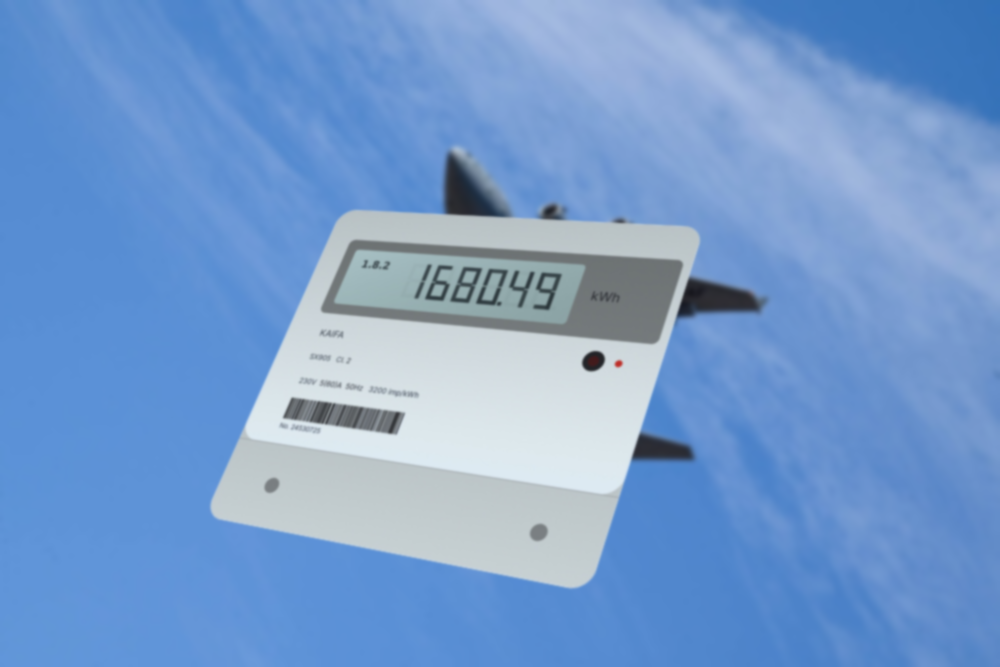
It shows 1680.49
